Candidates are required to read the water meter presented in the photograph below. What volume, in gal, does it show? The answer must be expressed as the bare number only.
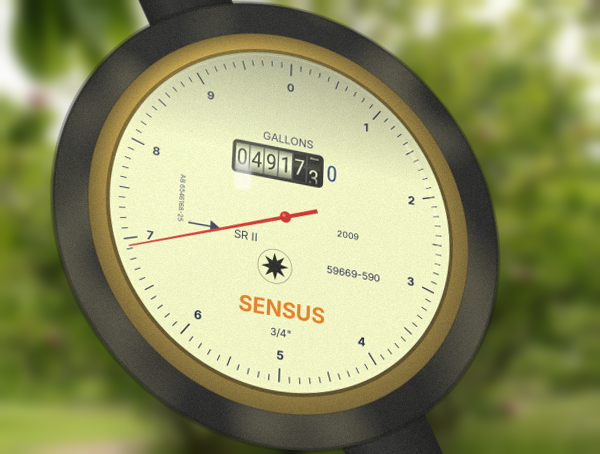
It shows 491726.9
